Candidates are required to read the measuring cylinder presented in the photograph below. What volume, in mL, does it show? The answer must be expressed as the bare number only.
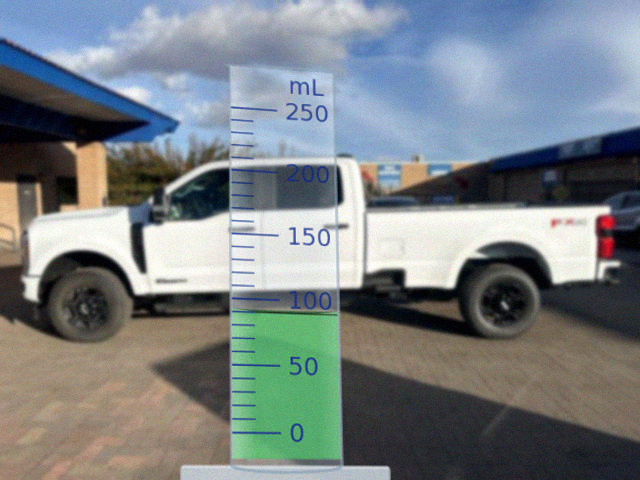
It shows 90
